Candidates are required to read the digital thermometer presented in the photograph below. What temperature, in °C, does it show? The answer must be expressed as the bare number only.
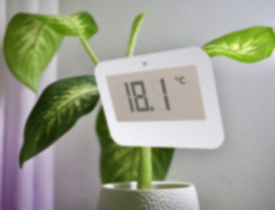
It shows 18.1
